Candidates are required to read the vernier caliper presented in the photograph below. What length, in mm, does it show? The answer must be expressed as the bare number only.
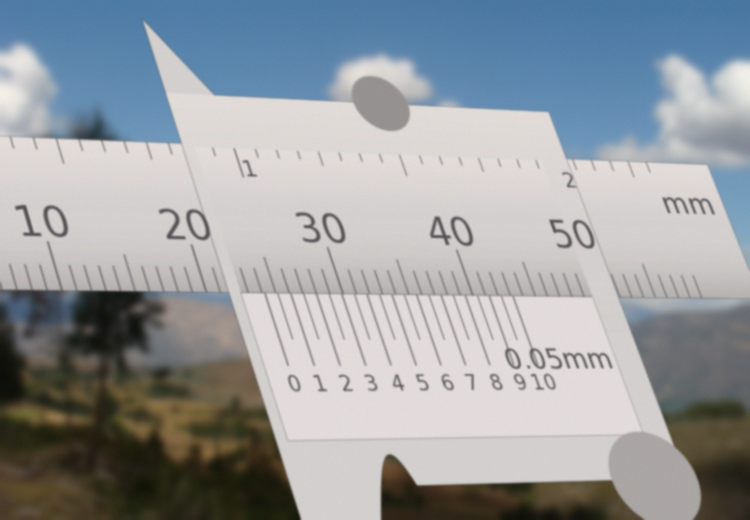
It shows 24.2
